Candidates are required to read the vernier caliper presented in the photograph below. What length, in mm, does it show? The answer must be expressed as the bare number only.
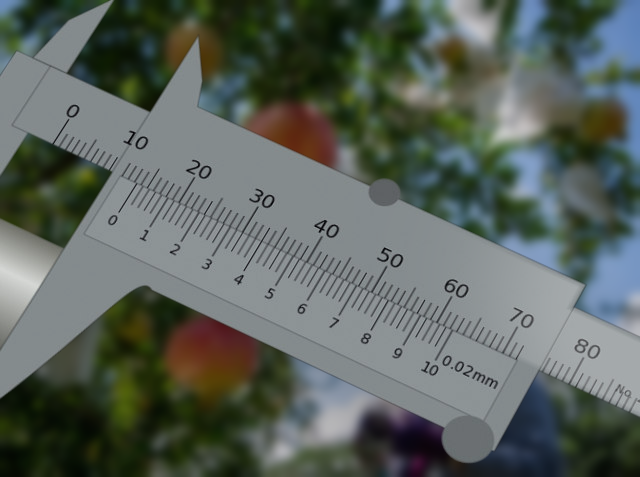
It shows 13.4
